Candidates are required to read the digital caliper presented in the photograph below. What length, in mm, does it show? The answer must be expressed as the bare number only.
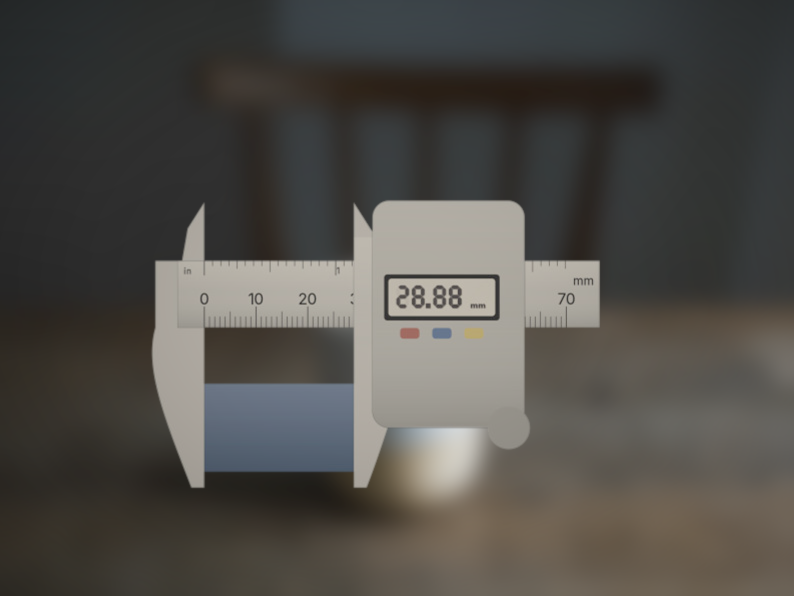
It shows 28.88
